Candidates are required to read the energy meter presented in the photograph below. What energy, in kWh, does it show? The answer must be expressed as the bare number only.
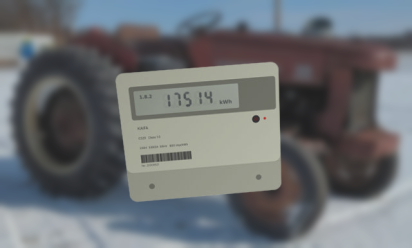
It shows 17514
